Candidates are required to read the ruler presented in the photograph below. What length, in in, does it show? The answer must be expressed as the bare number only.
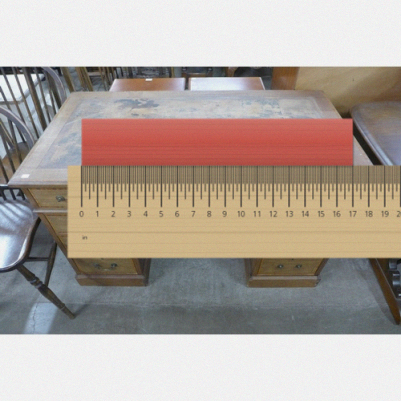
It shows 17
